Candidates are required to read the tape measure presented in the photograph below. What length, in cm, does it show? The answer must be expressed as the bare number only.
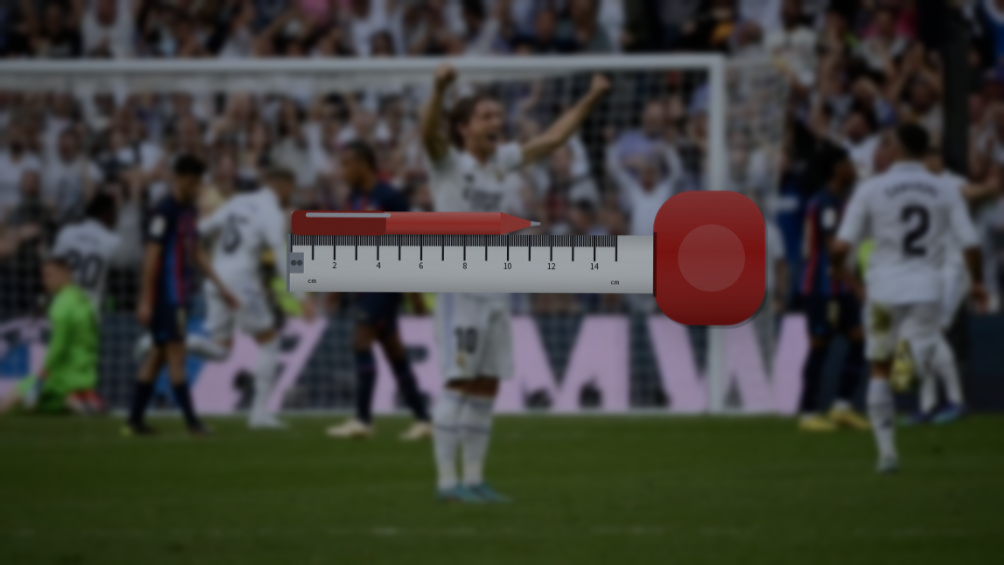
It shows 11.5
